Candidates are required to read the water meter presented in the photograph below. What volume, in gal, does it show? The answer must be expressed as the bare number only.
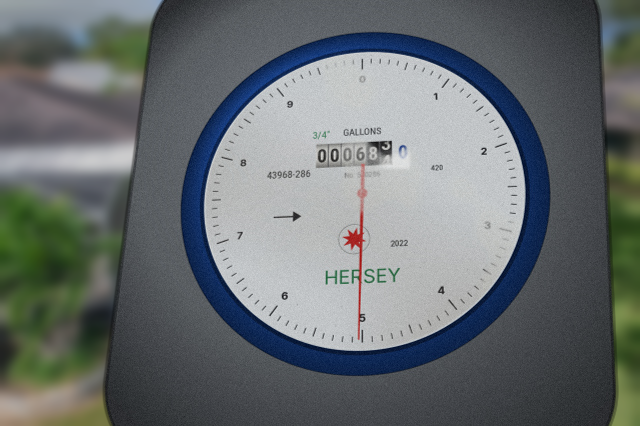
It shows 6835.0
